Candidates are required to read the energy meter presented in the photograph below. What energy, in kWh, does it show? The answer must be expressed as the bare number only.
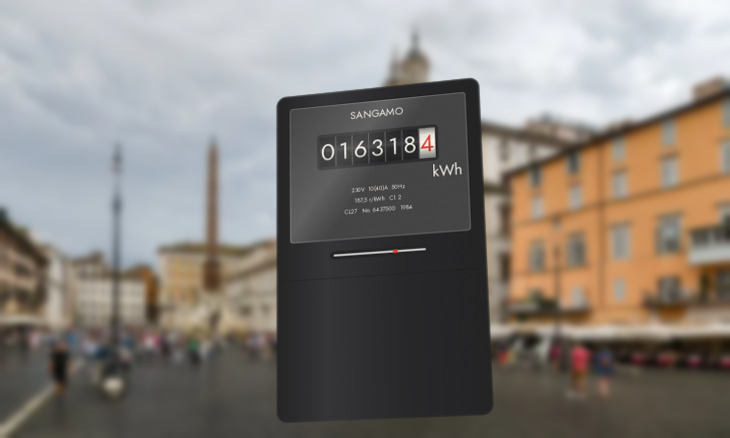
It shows 16318.4
